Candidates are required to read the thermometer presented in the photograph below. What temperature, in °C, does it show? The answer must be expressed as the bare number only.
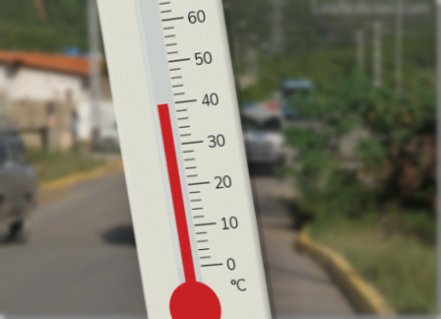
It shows 40
